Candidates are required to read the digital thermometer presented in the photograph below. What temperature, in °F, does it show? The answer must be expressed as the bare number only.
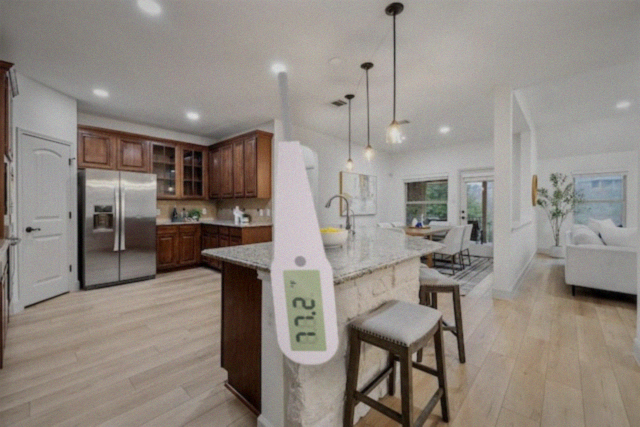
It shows 77.2
